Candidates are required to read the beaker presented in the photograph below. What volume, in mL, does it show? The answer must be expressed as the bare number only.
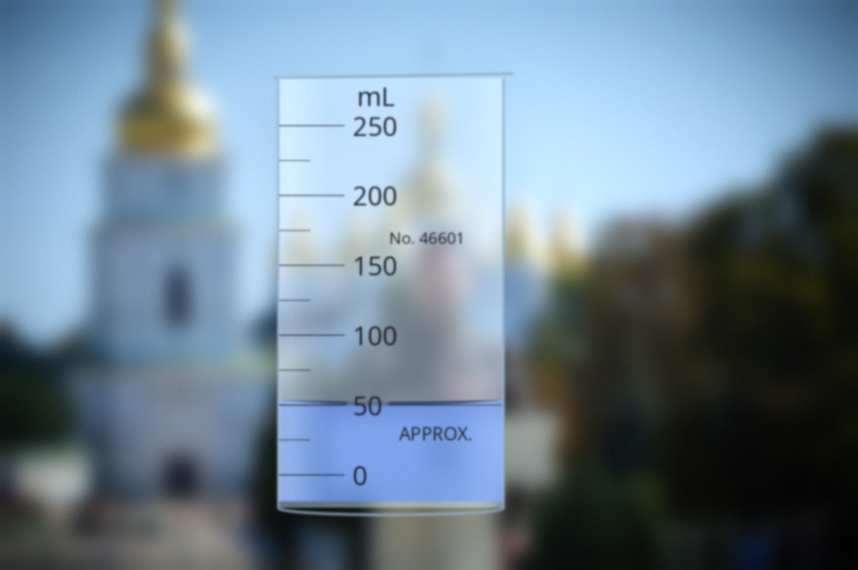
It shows 50
